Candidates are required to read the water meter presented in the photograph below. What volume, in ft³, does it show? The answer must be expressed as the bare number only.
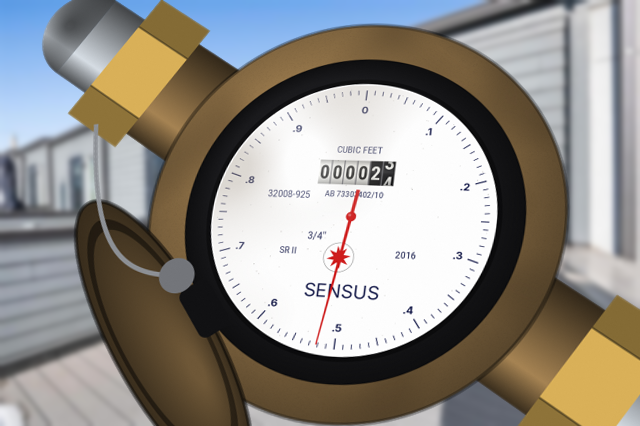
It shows 23.52
